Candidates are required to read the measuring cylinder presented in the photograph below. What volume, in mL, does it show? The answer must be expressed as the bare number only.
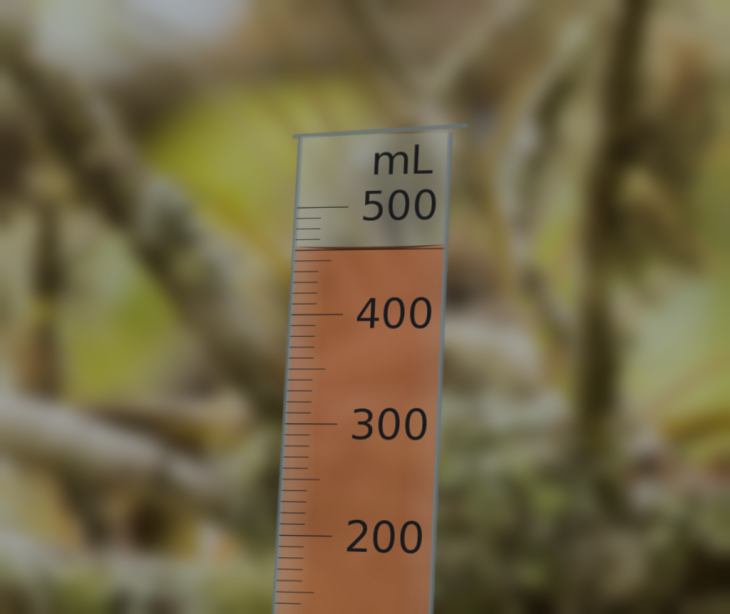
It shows 460
